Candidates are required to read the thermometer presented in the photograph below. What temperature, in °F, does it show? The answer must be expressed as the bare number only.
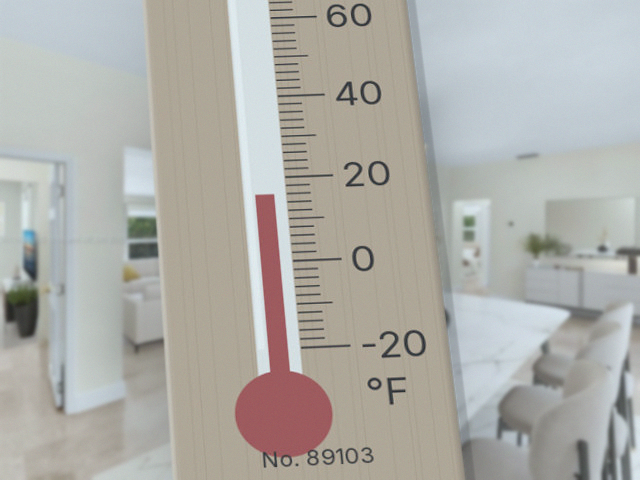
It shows 16
